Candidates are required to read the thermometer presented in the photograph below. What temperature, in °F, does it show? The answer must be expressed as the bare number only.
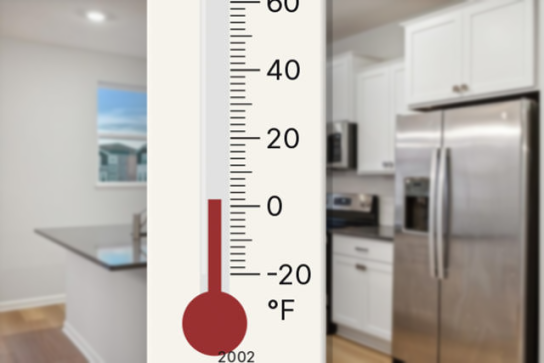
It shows 2
